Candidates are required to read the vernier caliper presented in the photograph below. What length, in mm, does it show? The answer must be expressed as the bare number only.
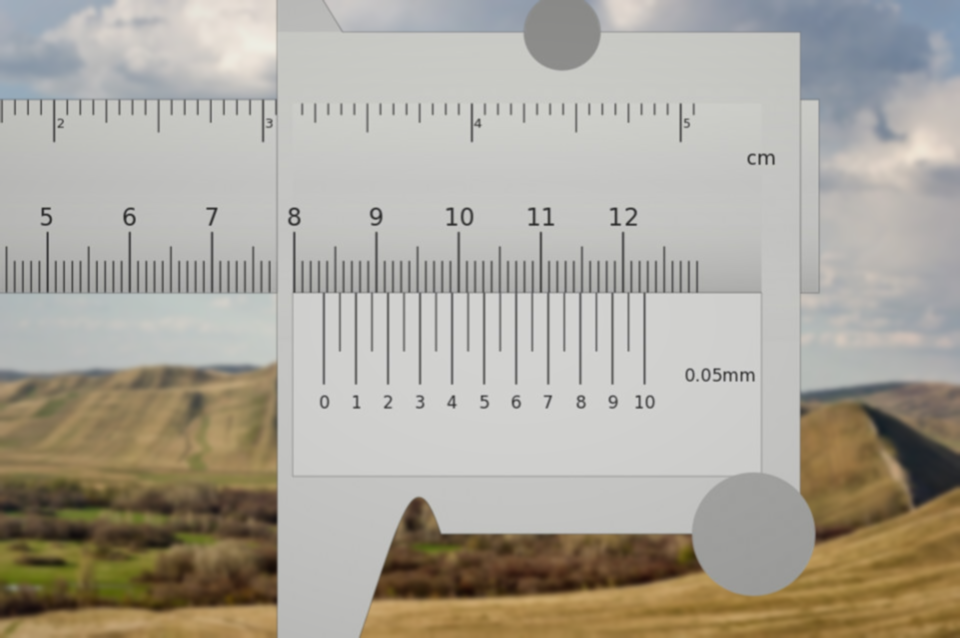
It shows 83.6
